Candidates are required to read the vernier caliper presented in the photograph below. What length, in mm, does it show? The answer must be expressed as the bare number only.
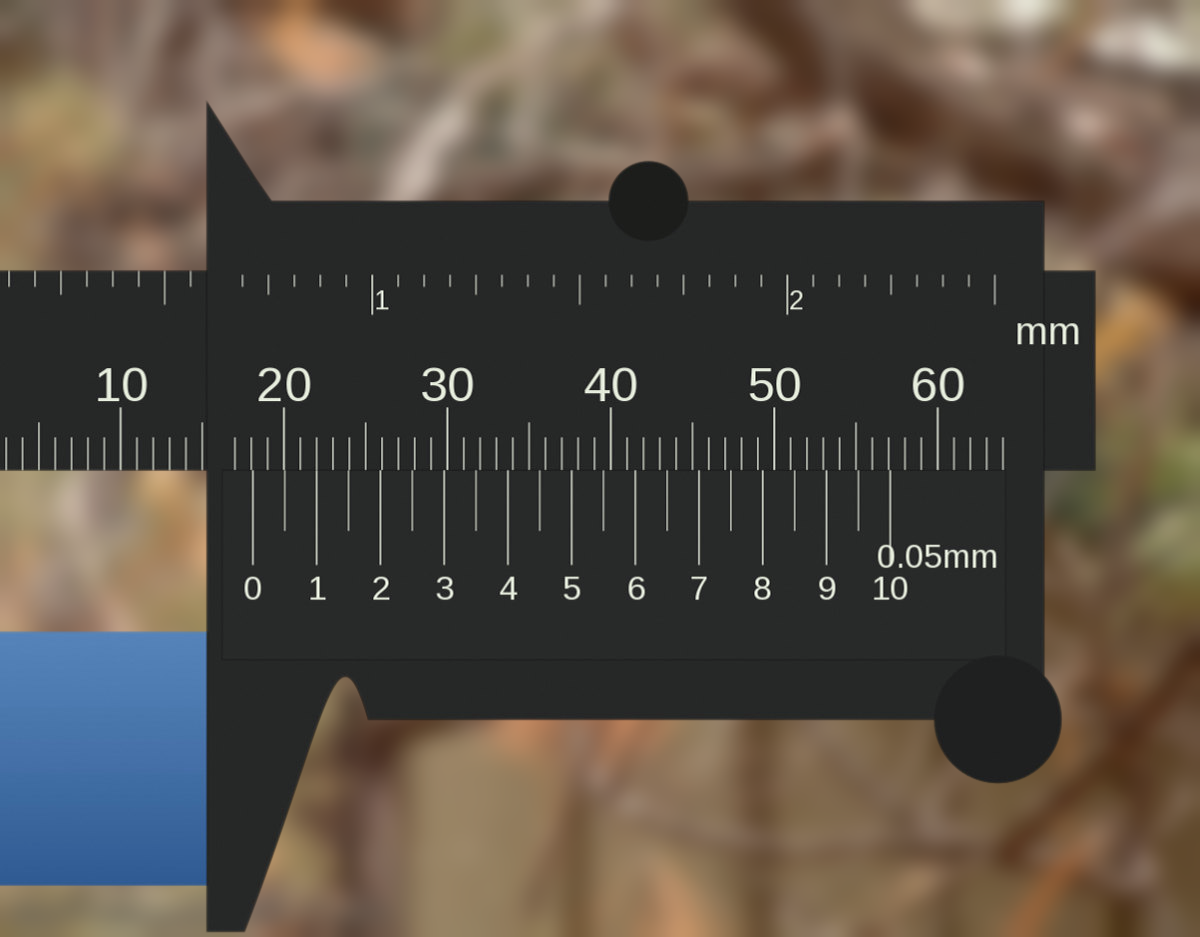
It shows 18.1
